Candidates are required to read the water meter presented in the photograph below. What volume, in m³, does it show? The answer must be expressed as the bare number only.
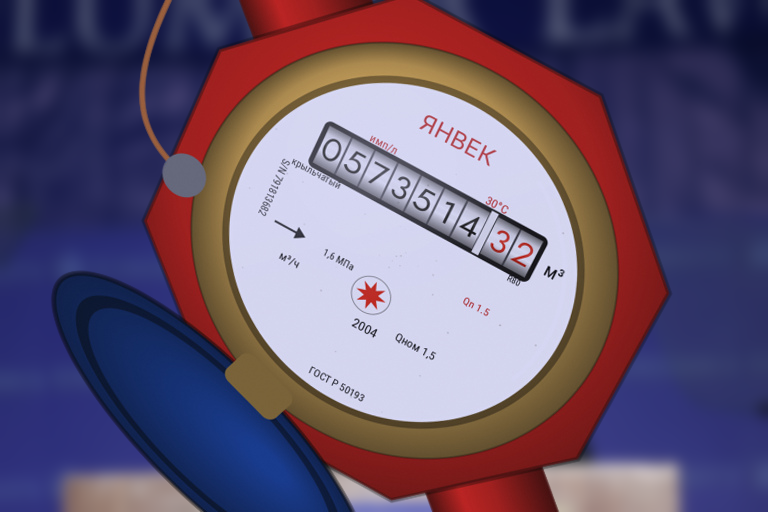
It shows 573514.32
